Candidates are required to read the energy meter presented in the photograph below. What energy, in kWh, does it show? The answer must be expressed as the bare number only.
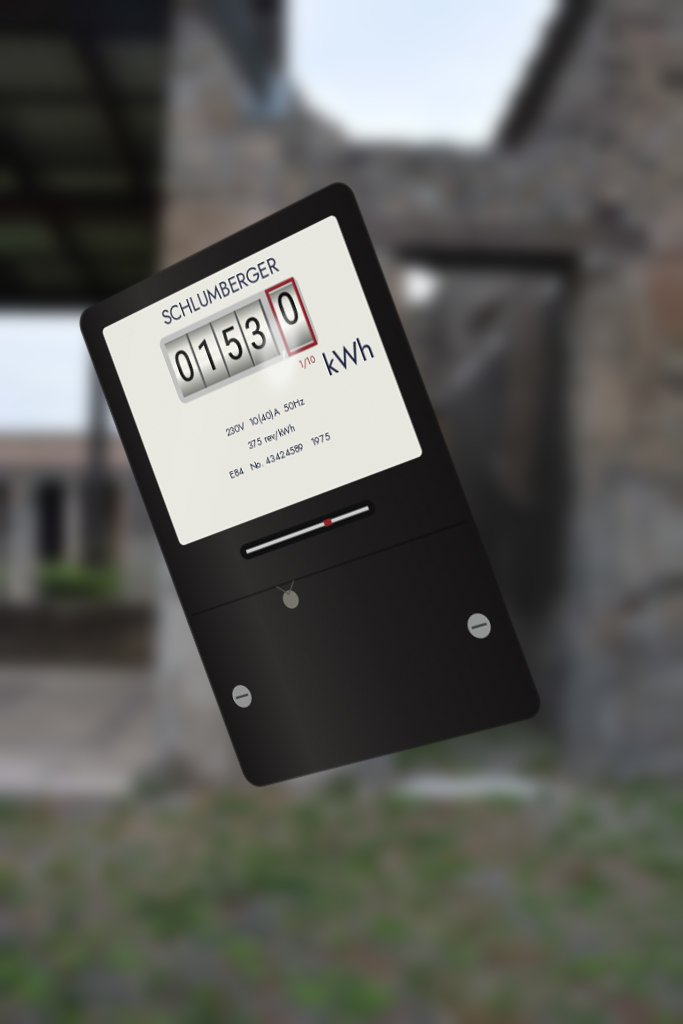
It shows 153.0
